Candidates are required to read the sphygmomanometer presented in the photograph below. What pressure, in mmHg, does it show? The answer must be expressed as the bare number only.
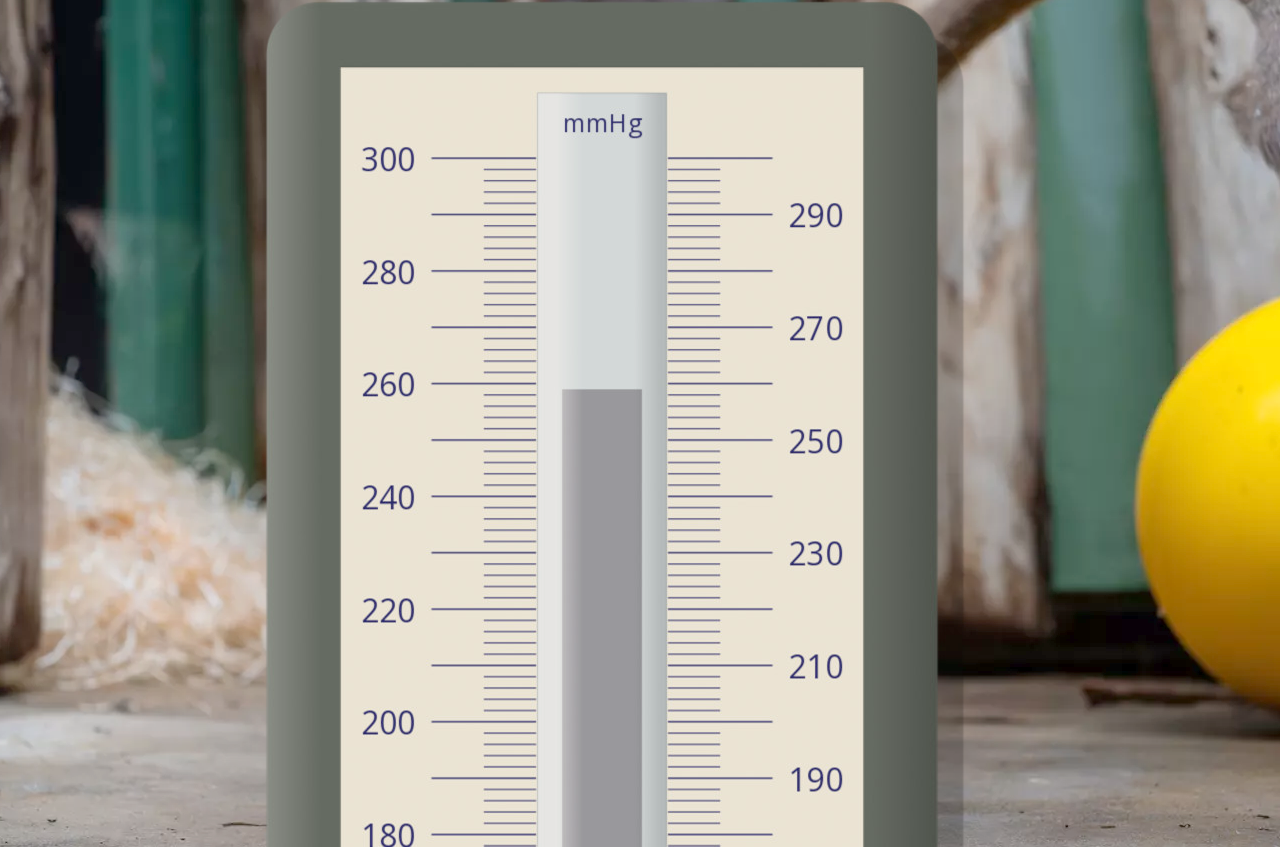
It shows 259
